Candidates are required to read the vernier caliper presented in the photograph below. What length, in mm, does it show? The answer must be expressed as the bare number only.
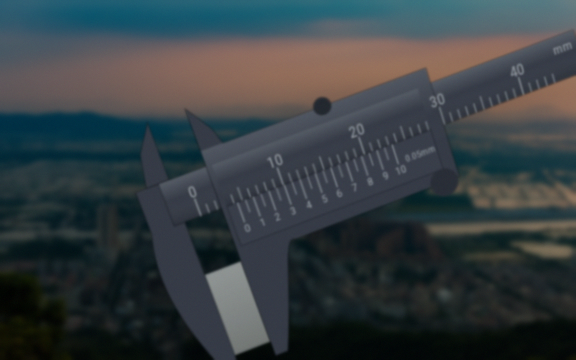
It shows 4.4
